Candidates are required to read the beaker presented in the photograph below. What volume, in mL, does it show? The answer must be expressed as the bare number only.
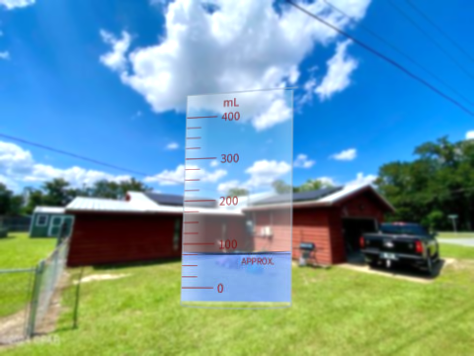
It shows 75
